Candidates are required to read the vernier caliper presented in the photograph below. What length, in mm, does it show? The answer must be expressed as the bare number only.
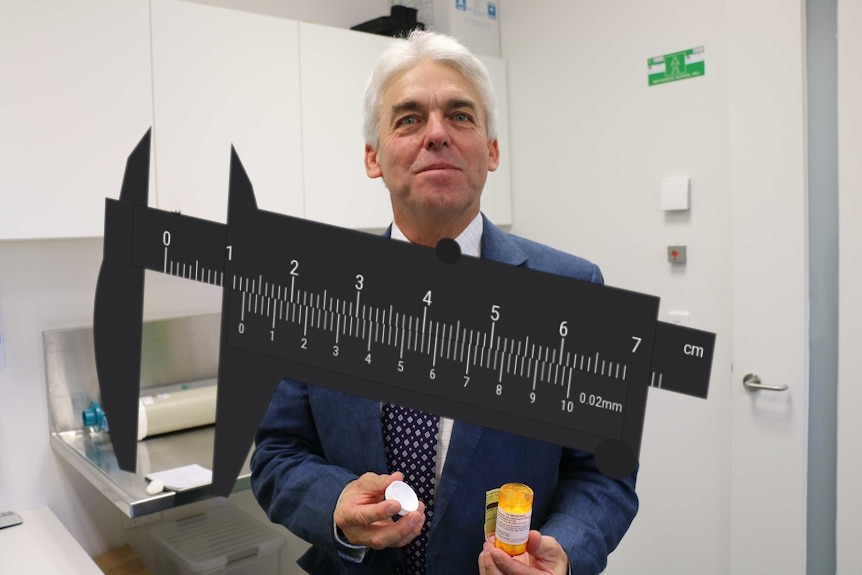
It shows 12.6
